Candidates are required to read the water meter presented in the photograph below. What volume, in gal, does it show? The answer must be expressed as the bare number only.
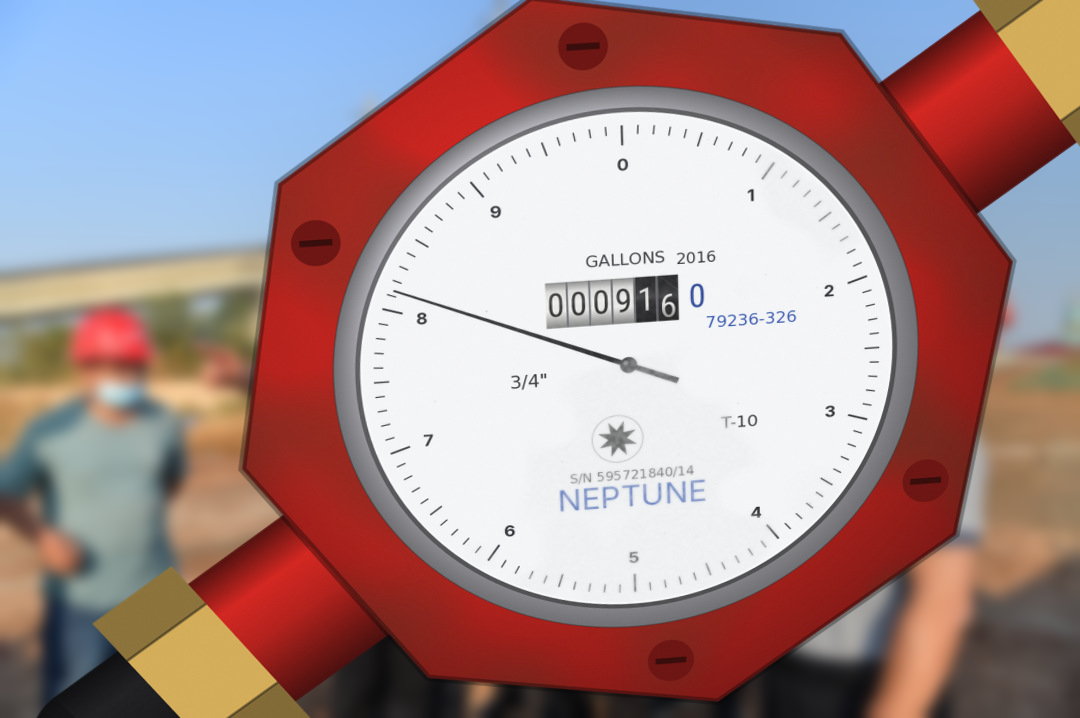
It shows 9158.1
